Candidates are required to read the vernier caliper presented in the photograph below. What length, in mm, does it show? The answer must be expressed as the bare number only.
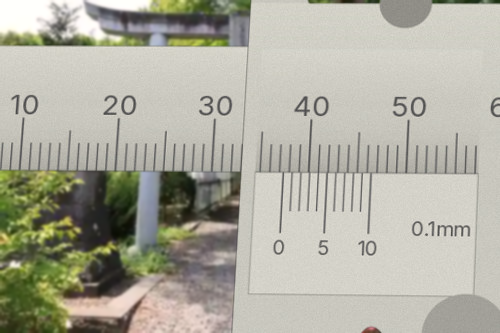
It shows 37.4
